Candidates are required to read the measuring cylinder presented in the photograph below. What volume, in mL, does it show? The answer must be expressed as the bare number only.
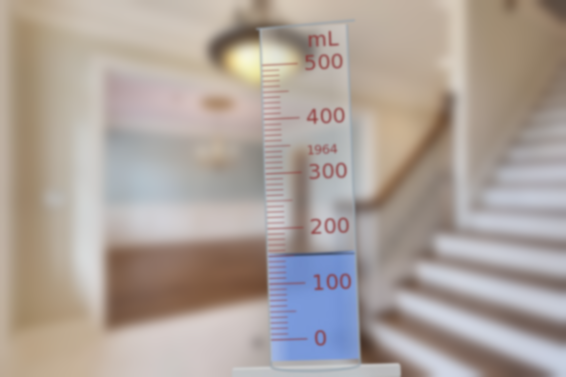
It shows 150
